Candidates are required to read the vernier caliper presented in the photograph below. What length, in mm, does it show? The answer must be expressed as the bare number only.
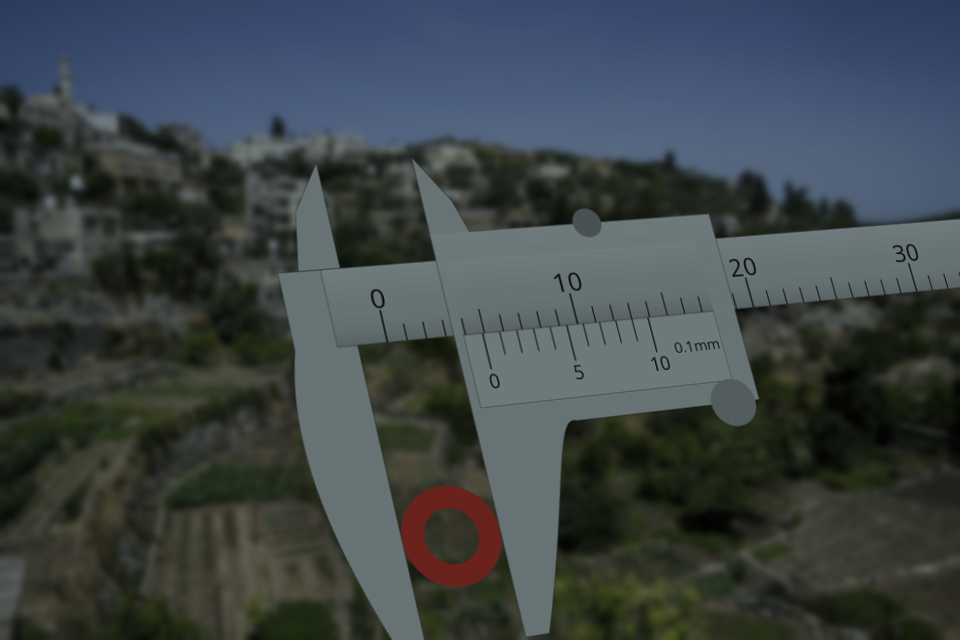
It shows 4.9
